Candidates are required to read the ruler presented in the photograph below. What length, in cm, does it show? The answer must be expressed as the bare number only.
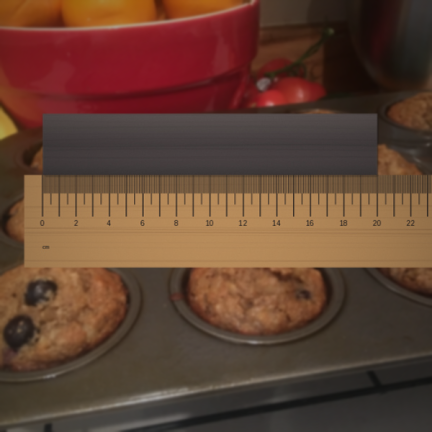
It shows 20
